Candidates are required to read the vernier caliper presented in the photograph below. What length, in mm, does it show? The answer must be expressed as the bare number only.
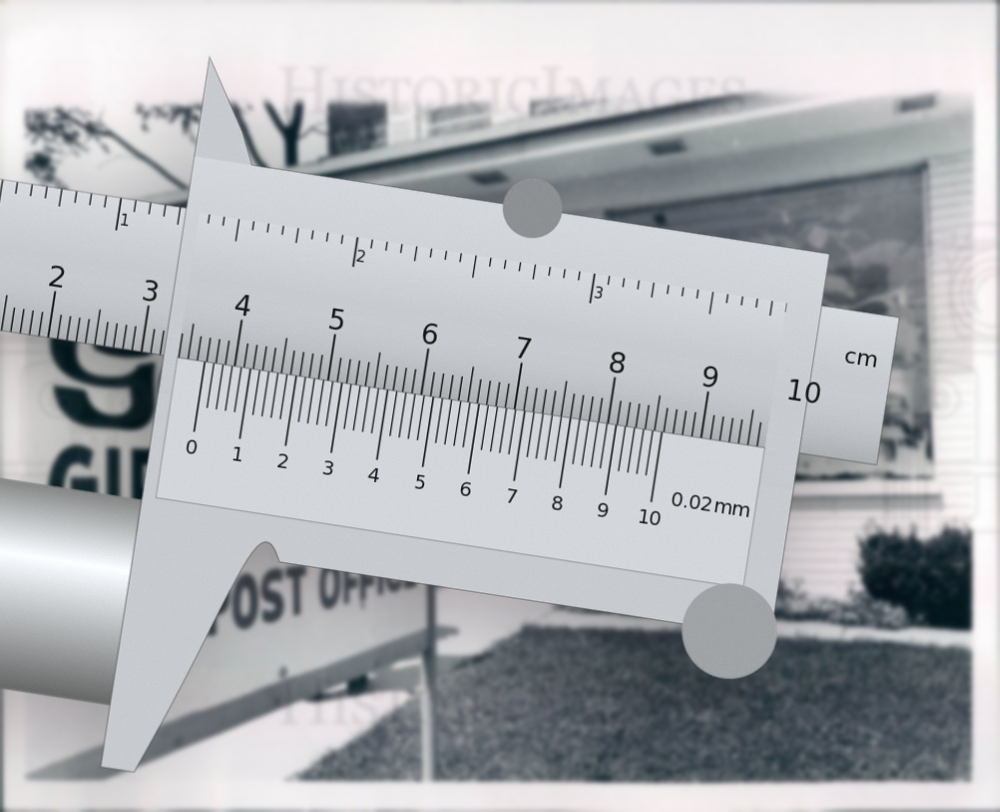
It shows 36.8
